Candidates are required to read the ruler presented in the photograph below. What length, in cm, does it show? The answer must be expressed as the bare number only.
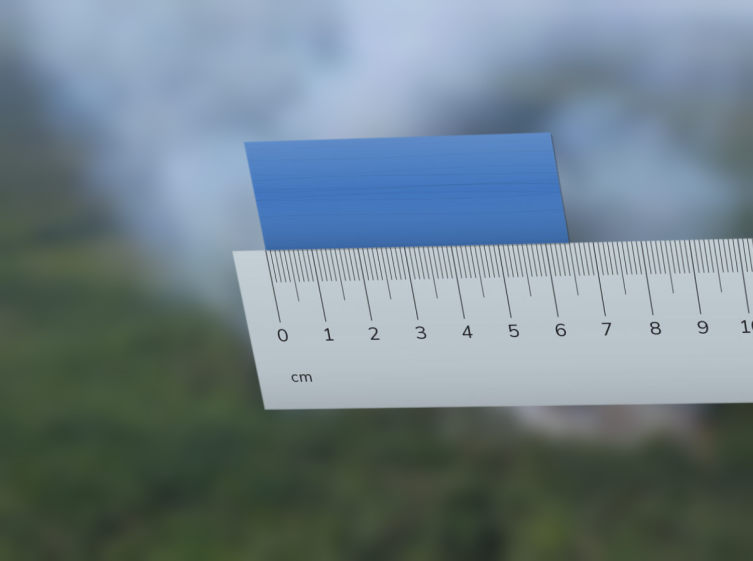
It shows 6.5
